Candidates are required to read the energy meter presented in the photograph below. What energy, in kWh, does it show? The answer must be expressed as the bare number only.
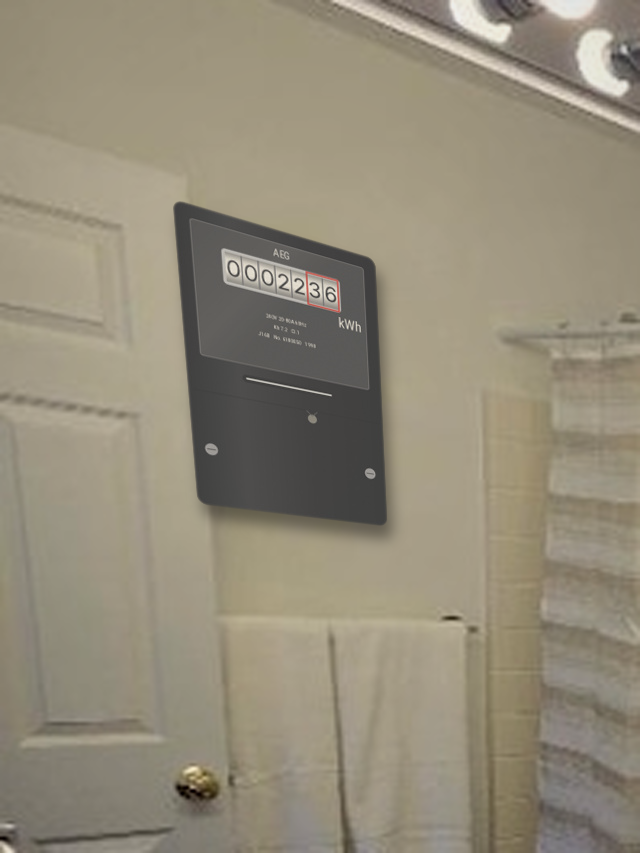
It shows 22.36
